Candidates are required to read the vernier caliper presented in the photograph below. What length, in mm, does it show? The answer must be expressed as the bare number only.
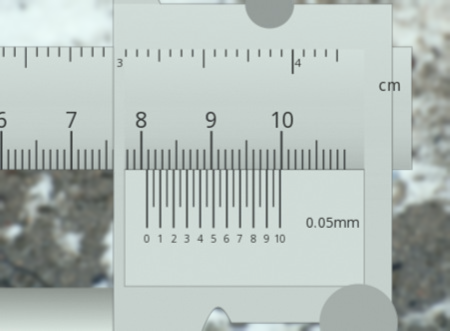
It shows 80.8
